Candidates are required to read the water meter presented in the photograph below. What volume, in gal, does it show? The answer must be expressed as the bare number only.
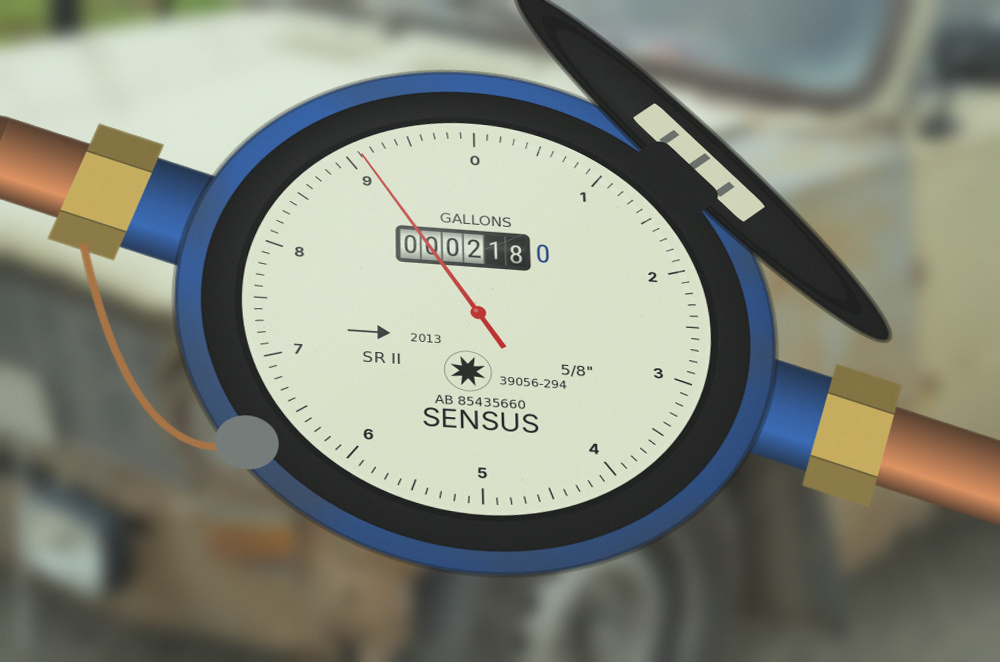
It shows 2179.1
